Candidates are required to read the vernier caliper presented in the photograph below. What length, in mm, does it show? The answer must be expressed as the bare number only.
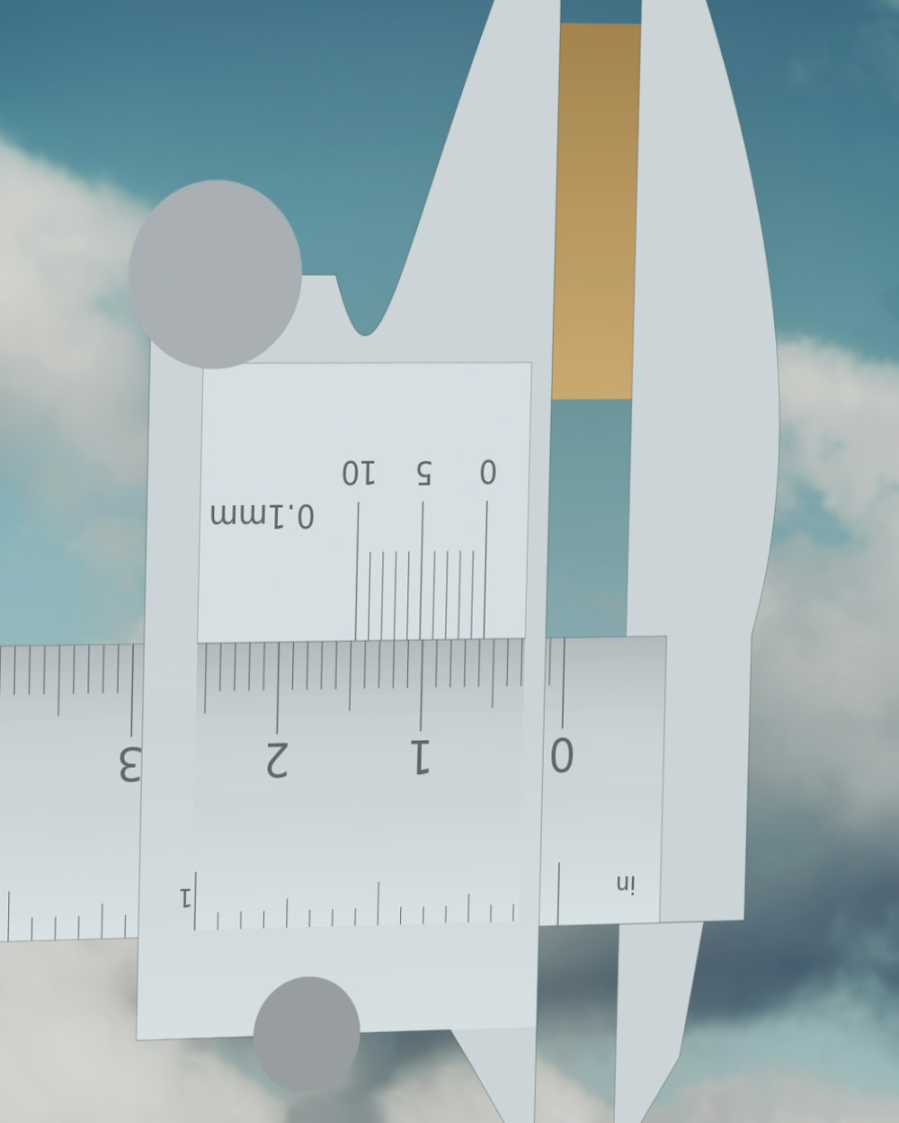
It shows 5.7
